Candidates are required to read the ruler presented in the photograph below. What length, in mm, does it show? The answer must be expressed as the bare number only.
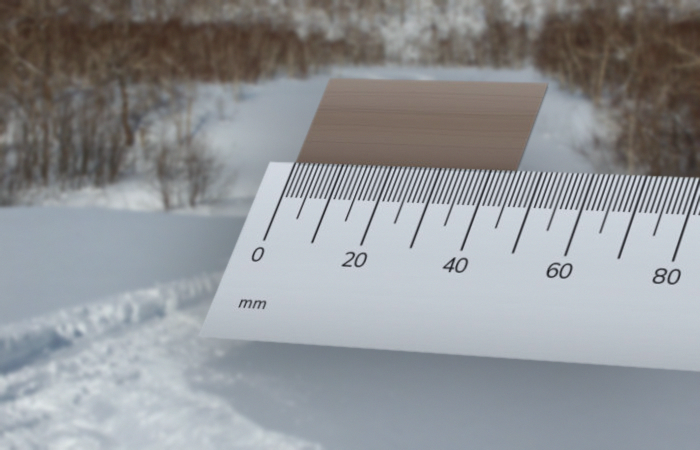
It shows 45
